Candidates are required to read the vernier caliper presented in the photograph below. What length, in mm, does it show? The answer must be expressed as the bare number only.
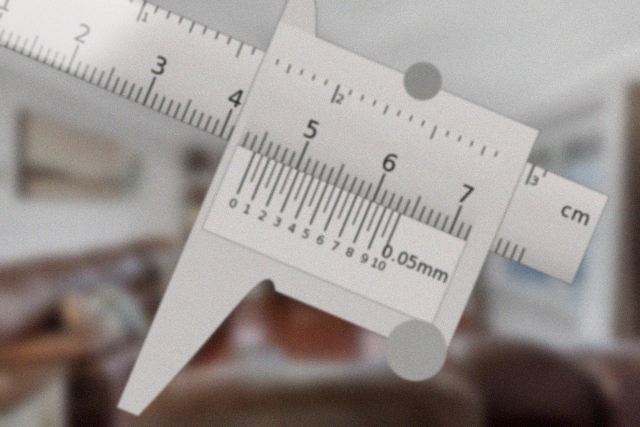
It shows 44.6
